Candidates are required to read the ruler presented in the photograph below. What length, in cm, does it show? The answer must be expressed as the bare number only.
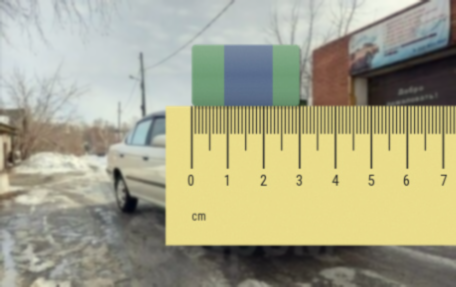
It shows 3
